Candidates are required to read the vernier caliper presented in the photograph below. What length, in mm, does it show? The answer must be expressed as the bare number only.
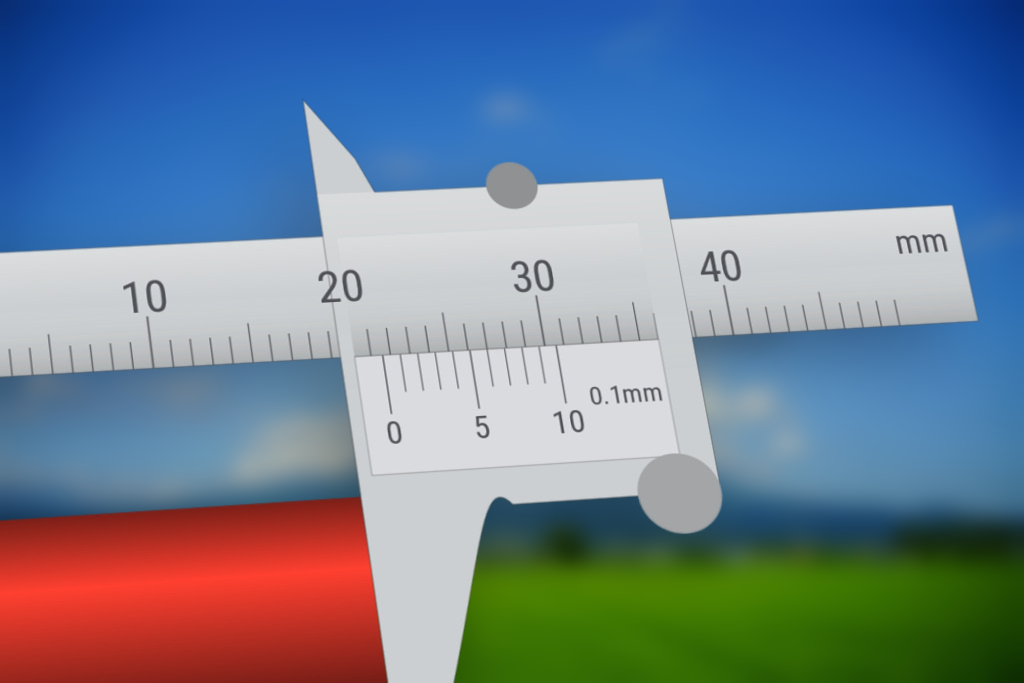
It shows 21.6
